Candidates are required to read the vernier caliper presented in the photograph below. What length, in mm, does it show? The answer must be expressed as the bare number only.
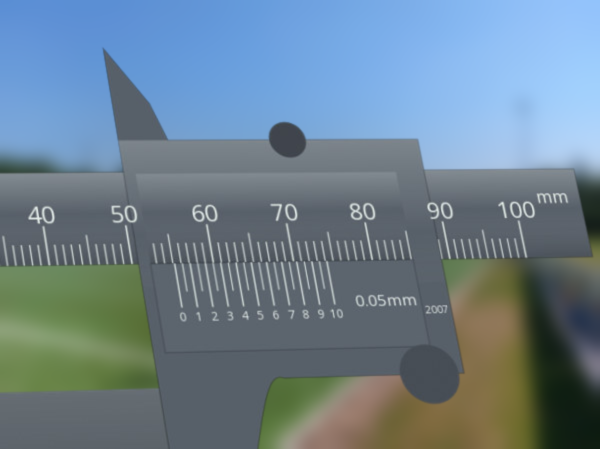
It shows 55.2
